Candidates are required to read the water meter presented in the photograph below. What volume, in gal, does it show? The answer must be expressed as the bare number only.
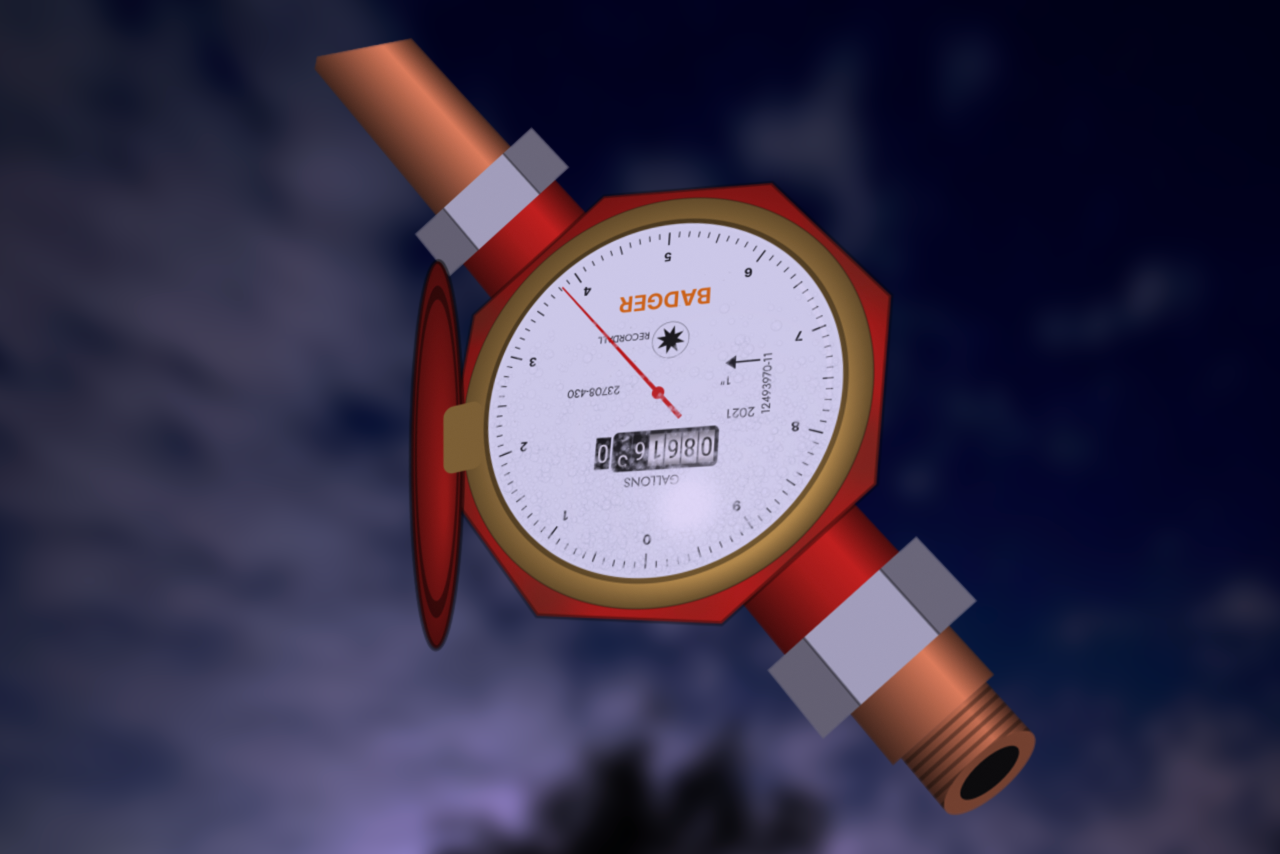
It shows 861653.8
